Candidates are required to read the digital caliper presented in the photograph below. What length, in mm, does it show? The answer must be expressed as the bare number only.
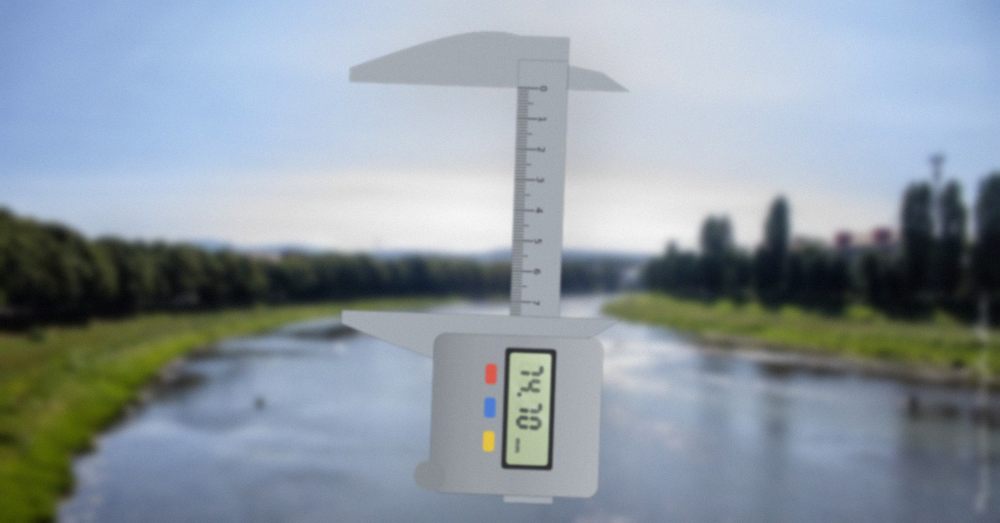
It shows 74.70
